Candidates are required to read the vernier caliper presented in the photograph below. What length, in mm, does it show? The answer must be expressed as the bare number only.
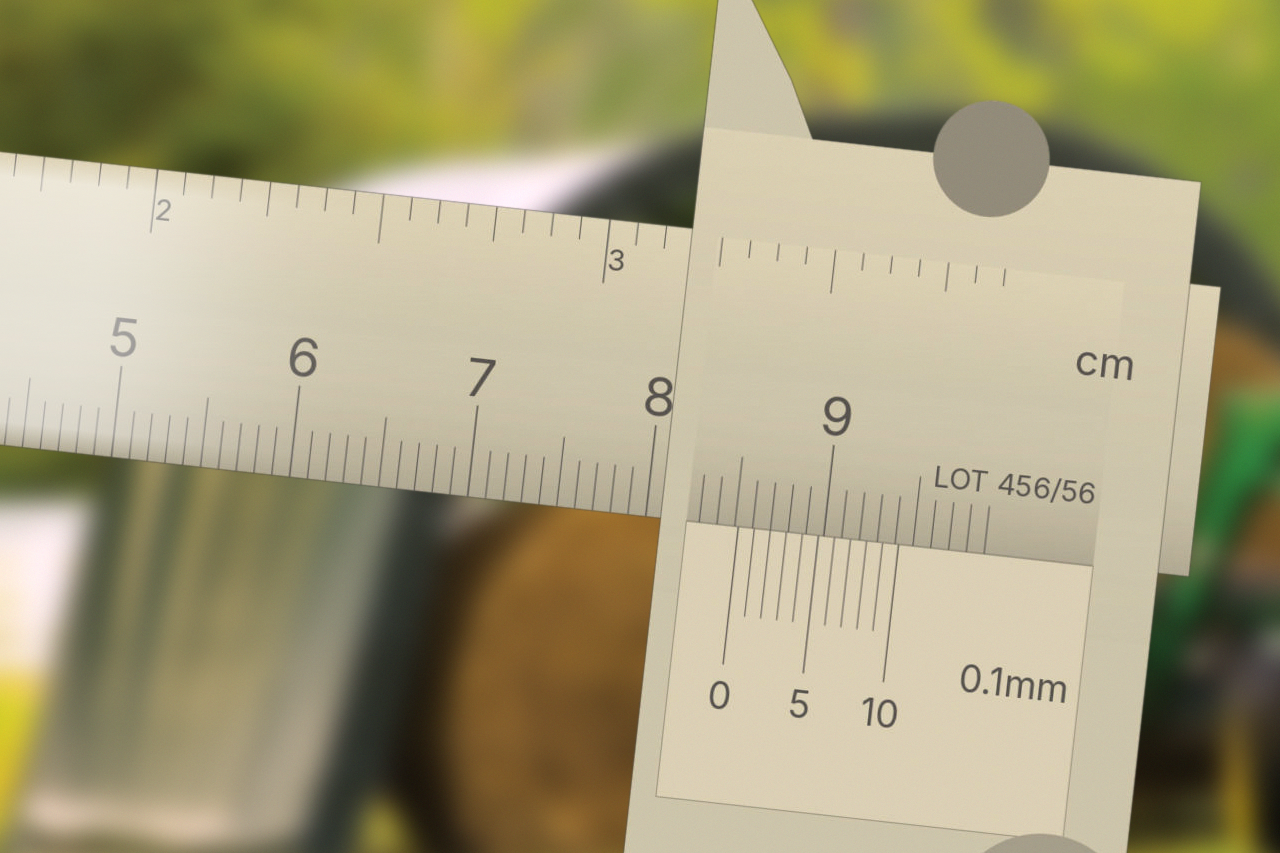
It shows 85.2
